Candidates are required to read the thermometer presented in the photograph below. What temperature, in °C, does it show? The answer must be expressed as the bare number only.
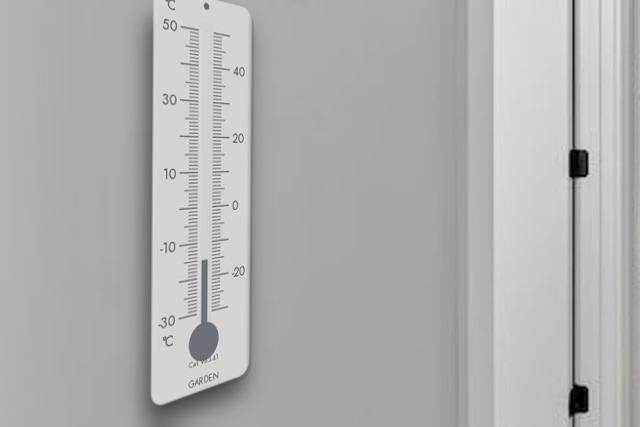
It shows -15
